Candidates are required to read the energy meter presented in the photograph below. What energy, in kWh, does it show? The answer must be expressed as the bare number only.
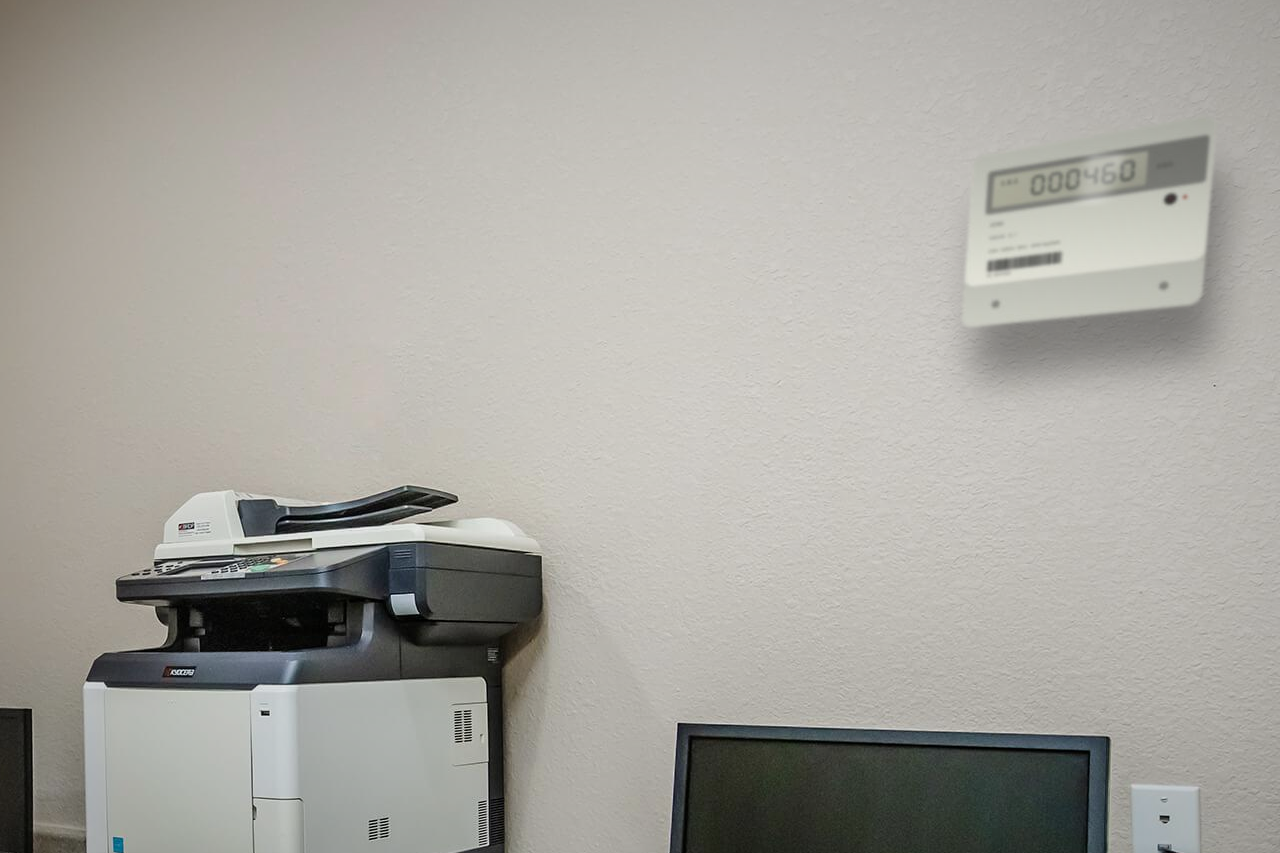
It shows 460
